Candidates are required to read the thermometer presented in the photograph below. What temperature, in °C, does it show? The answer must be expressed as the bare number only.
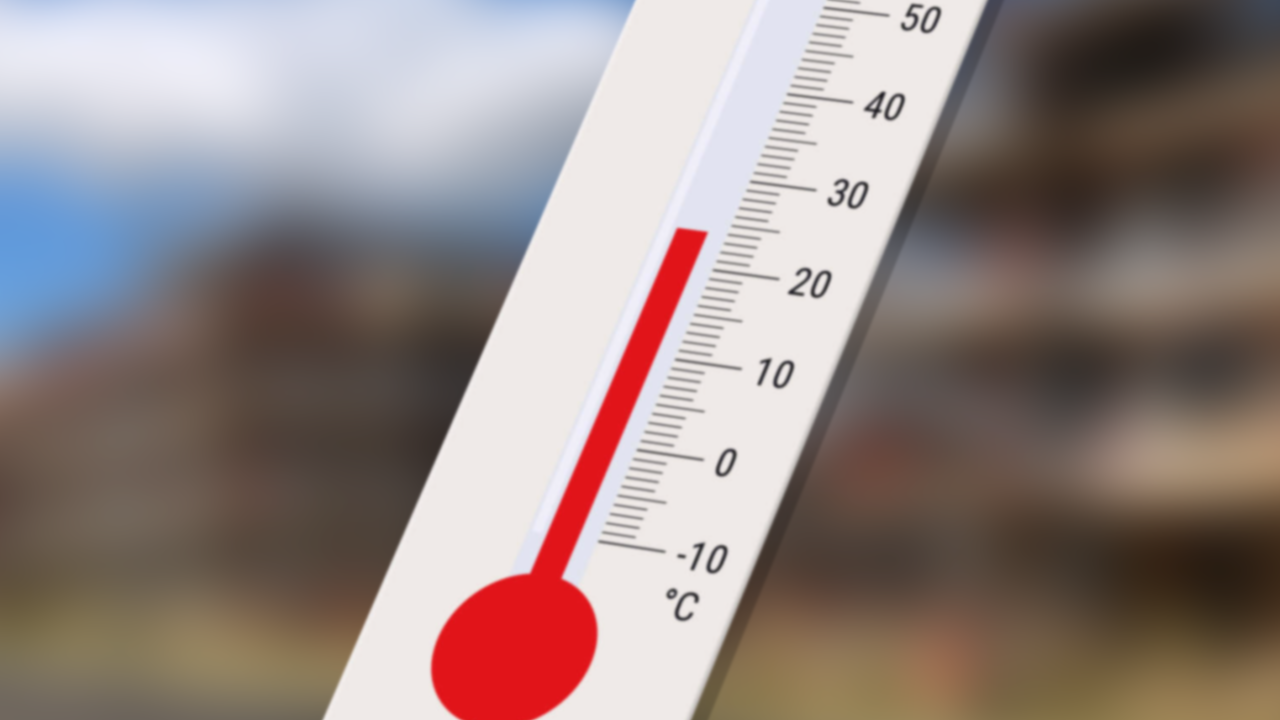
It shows 24
